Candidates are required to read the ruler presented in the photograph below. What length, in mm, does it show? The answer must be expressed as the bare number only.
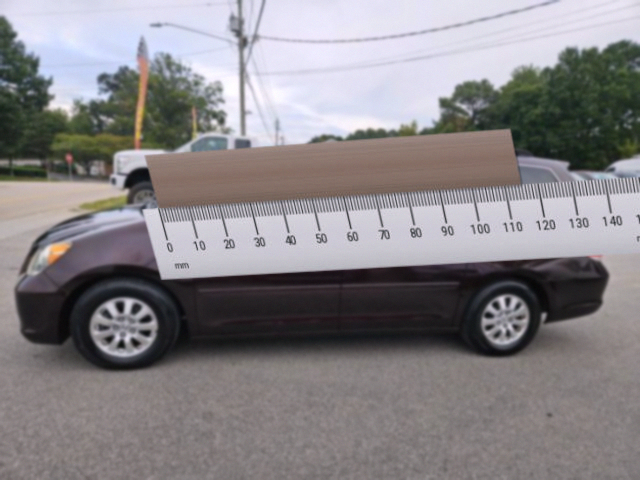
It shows 115
